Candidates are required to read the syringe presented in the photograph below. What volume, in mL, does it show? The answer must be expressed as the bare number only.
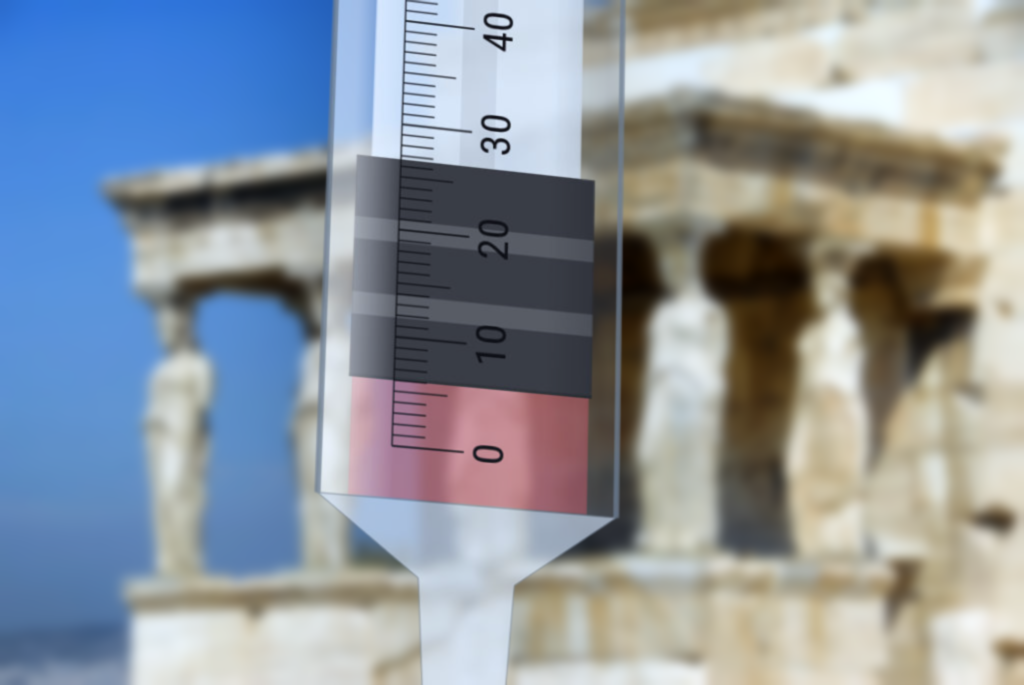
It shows 6
